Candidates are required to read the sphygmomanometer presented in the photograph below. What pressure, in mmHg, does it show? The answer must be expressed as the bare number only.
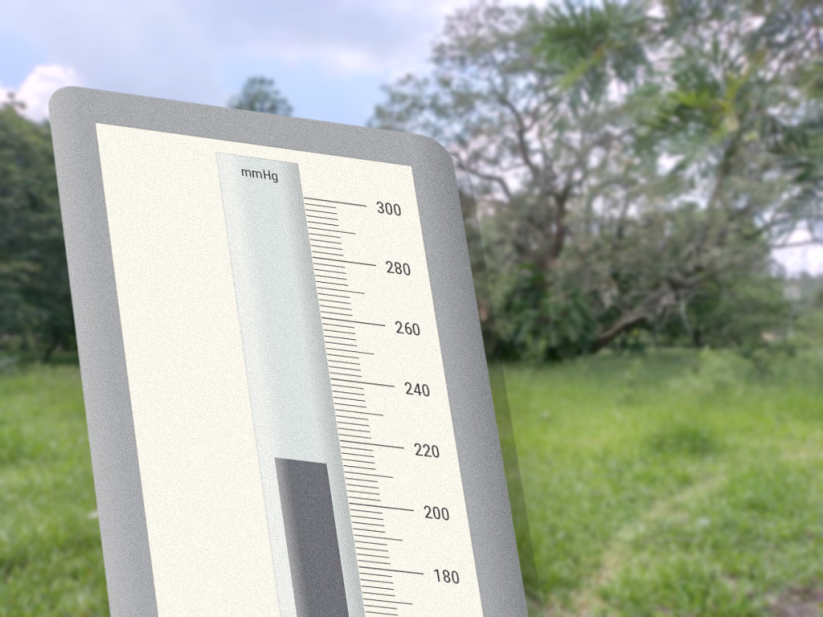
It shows 212
